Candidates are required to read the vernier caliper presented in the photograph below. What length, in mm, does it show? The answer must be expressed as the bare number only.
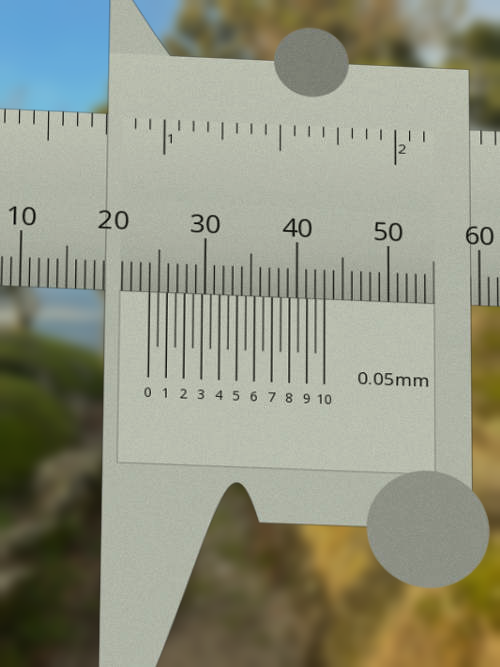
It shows 24.0
